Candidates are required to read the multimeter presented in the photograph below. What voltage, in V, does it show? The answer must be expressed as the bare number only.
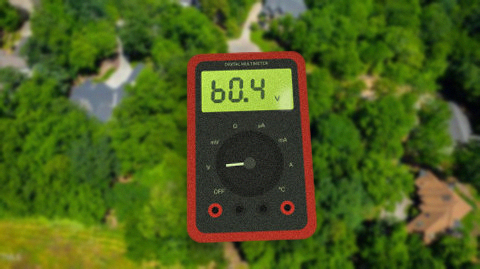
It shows 60.4
